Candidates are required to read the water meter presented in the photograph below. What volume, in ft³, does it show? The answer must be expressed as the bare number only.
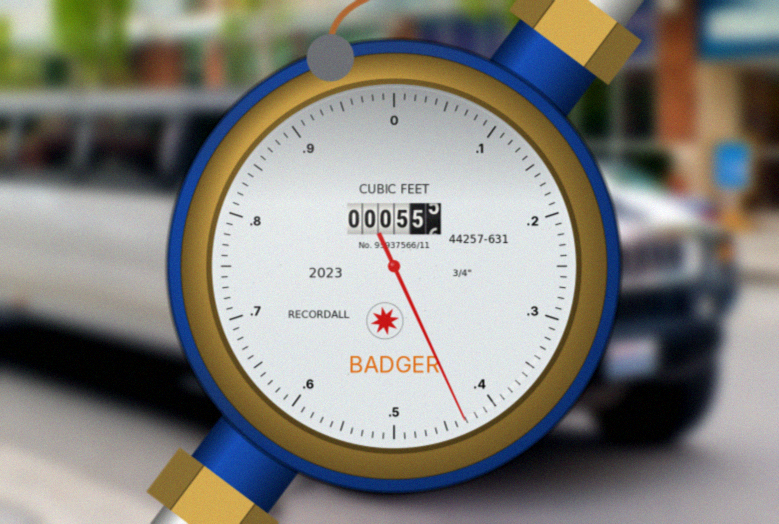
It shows 555.43
